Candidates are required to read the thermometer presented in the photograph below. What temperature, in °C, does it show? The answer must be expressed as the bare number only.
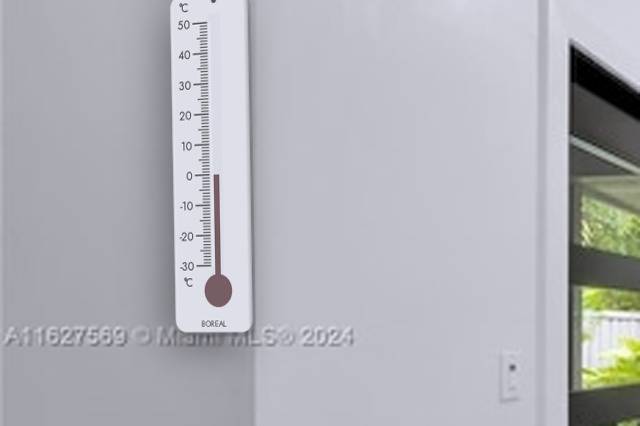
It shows 0
